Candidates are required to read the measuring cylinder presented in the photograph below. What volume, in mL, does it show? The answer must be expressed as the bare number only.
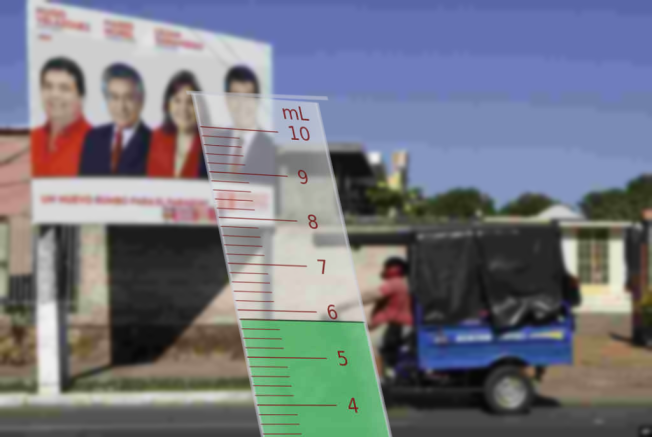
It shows 5.8
